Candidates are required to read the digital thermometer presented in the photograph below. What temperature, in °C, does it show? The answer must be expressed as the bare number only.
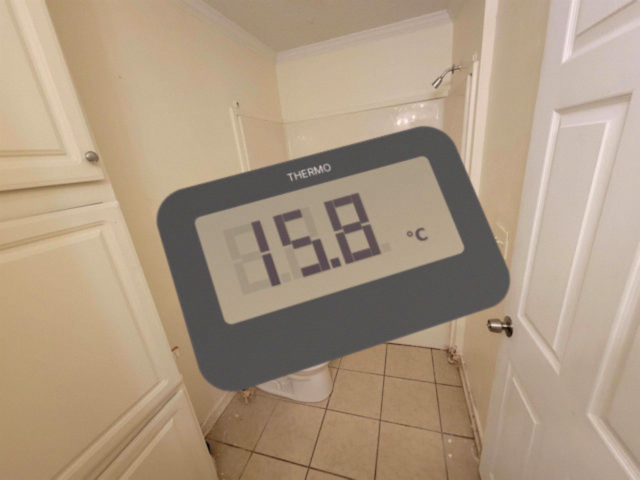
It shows 15.8
